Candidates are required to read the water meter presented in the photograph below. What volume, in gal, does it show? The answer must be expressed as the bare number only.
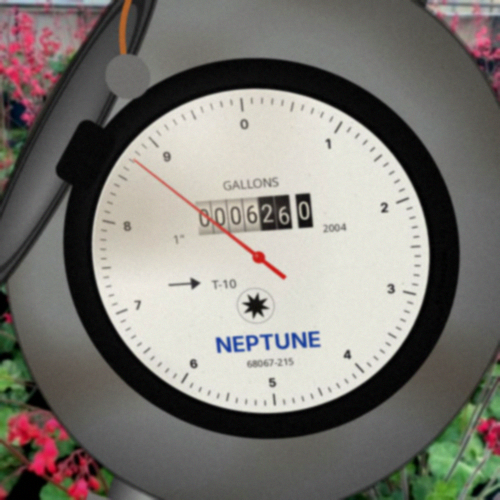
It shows 6258.7
